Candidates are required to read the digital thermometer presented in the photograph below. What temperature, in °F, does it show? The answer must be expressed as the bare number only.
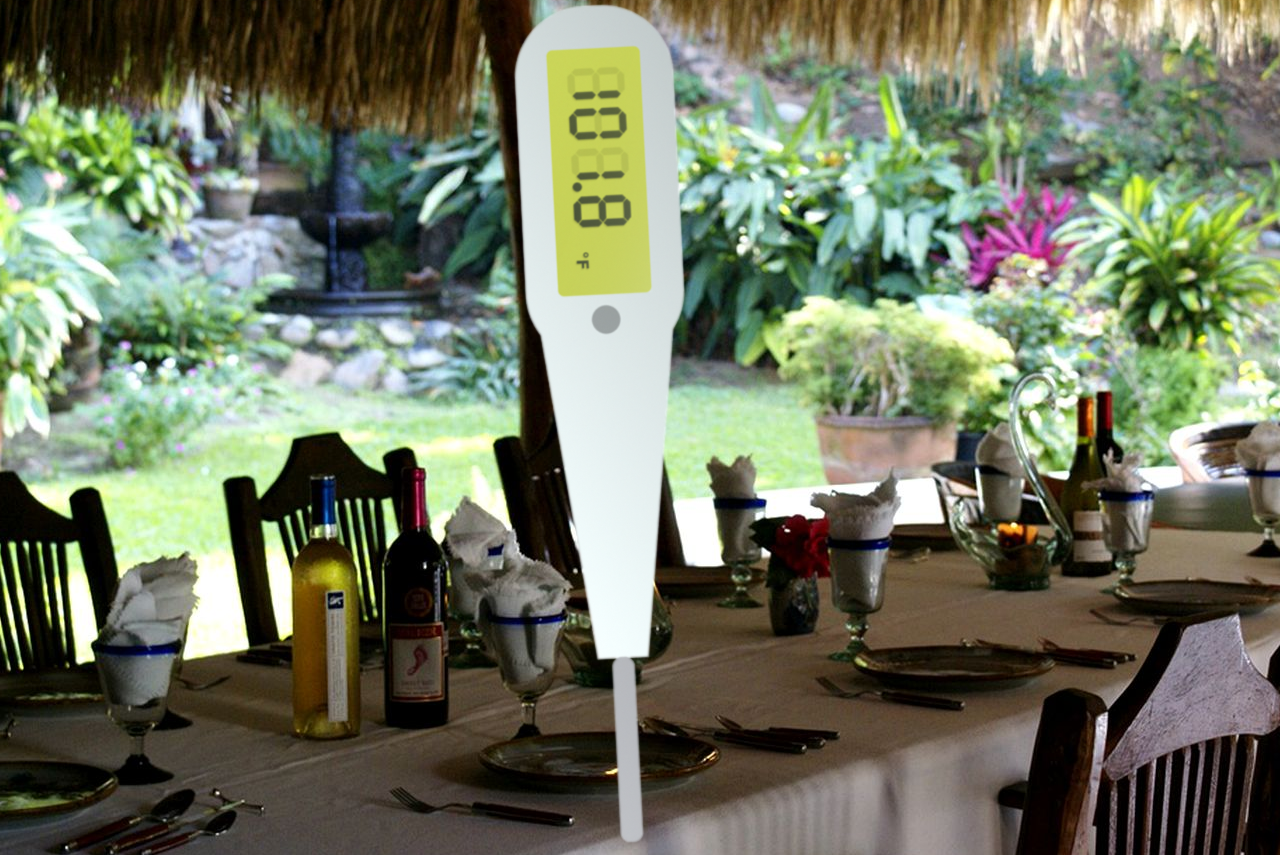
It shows 101.8
